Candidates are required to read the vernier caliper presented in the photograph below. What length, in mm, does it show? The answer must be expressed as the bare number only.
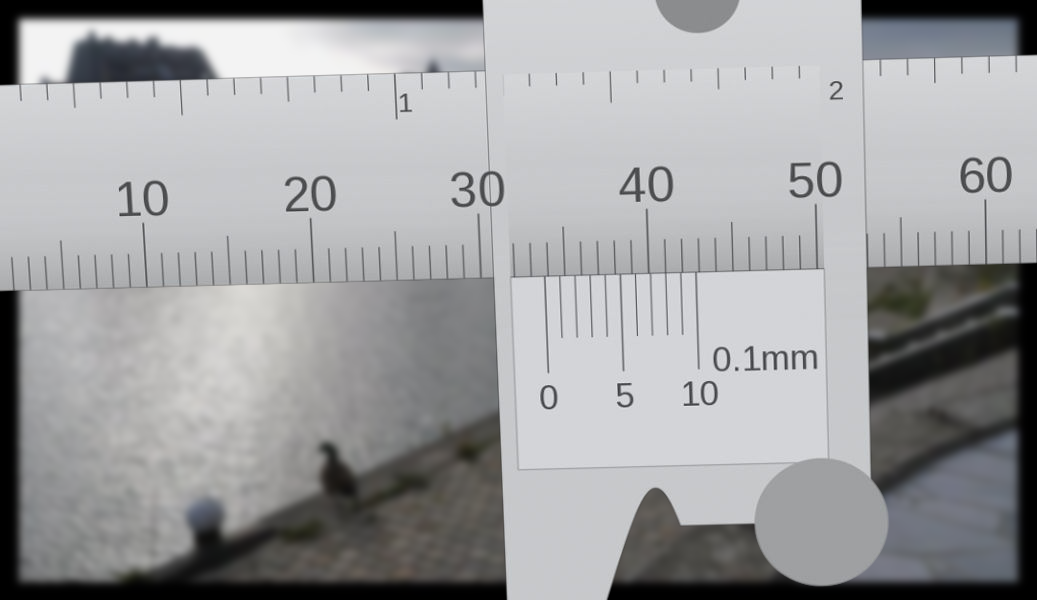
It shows 33.8
